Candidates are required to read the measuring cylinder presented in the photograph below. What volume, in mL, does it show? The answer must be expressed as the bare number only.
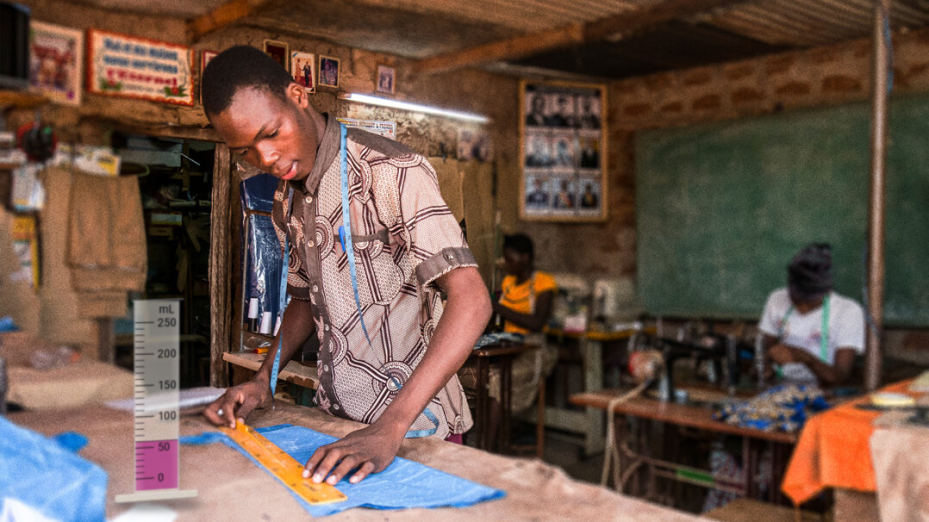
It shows 60
